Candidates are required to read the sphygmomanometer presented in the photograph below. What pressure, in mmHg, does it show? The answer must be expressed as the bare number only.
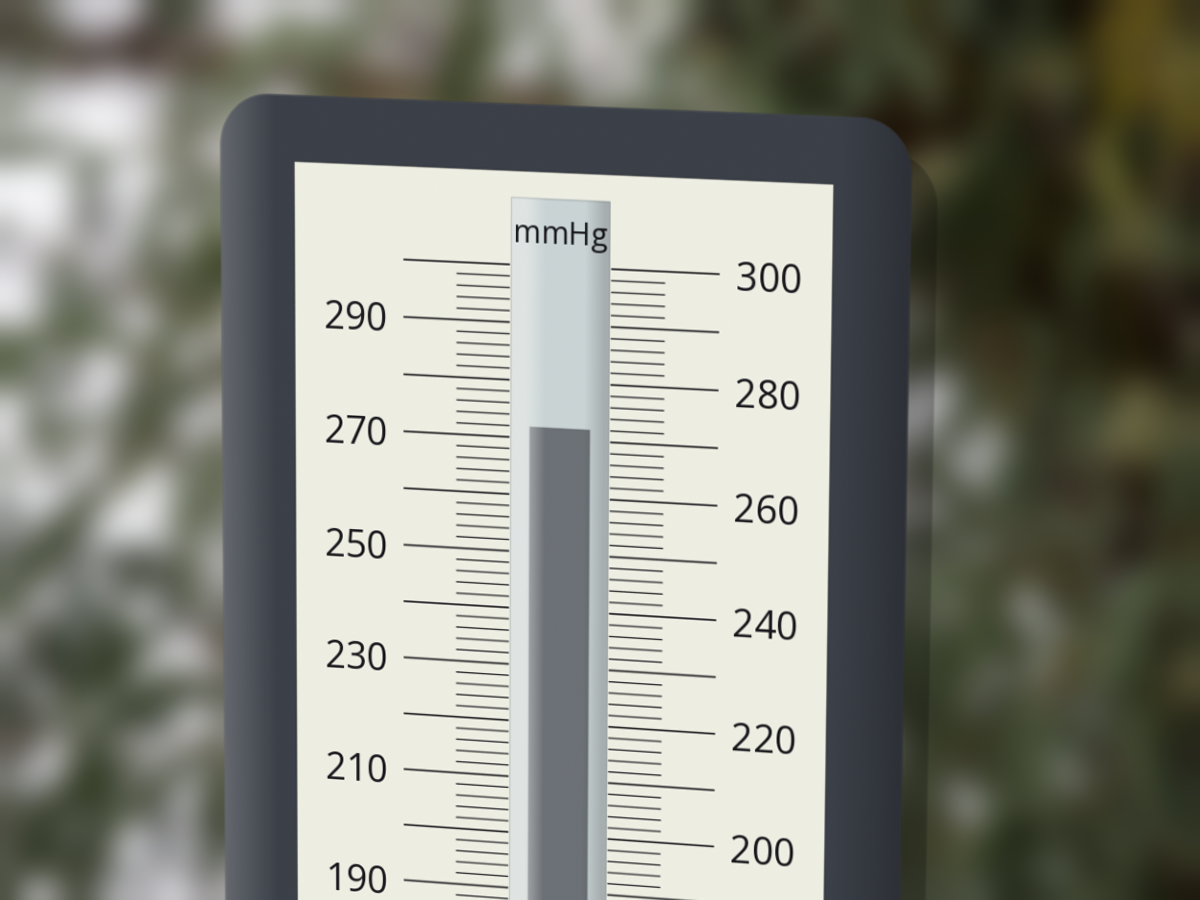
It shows 272
